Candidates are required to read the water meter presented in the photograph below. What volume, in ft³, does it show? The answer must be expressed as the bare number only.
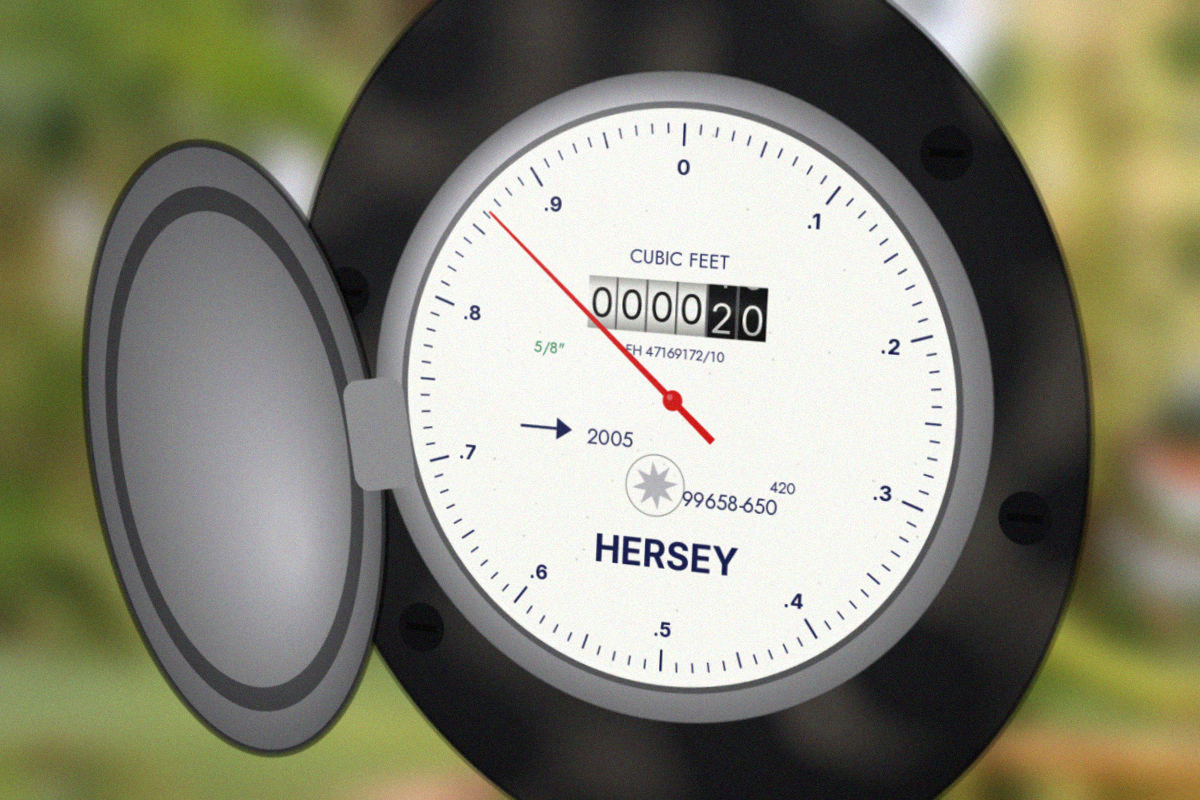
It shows 19.86
